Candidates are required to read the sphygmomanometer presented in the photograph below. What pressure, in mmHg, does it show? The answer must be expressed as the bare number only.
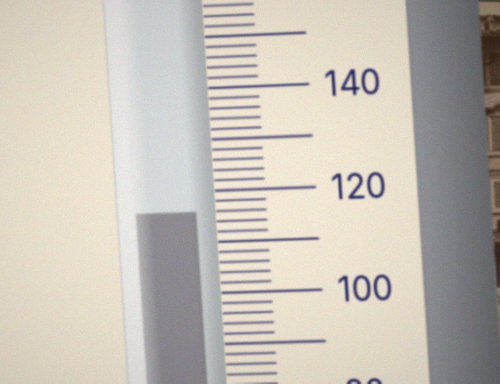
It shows 116
